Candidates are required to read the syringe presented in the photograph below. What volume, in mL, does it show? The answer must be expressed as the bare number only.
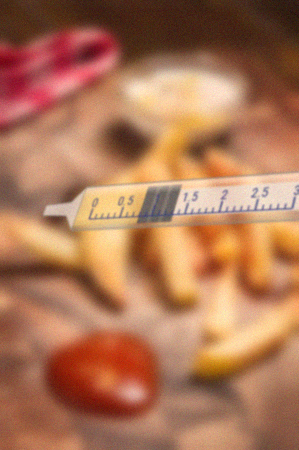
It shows 0.8
